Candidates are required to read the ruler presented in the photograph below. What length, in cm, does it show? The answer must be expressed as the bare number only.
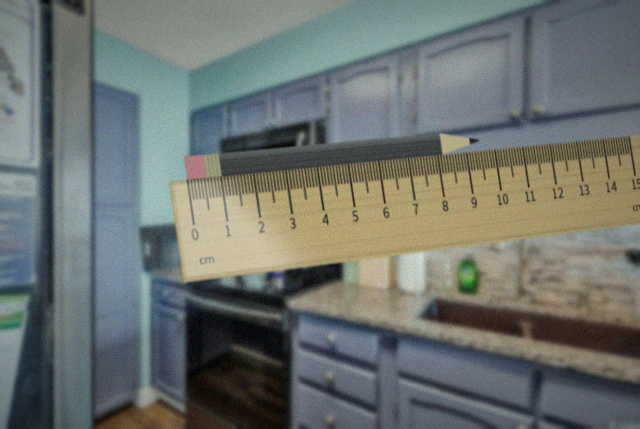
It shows 9.5
